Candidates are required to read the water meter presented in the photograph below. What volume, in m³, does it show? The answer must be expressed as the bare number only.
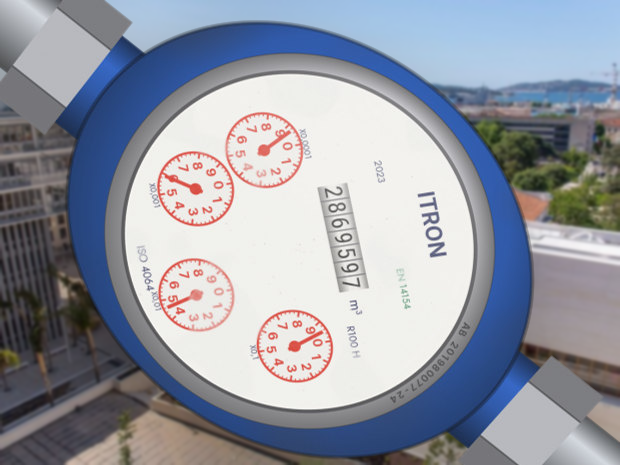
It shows 2869596.9459
